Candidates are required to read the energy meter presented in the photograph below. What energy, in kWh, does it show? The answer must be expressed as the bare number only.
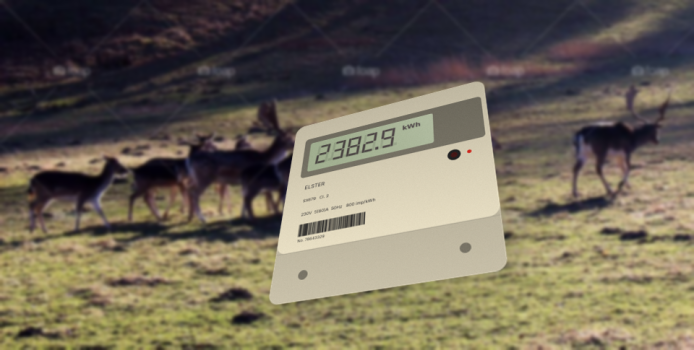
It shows 2382.9
